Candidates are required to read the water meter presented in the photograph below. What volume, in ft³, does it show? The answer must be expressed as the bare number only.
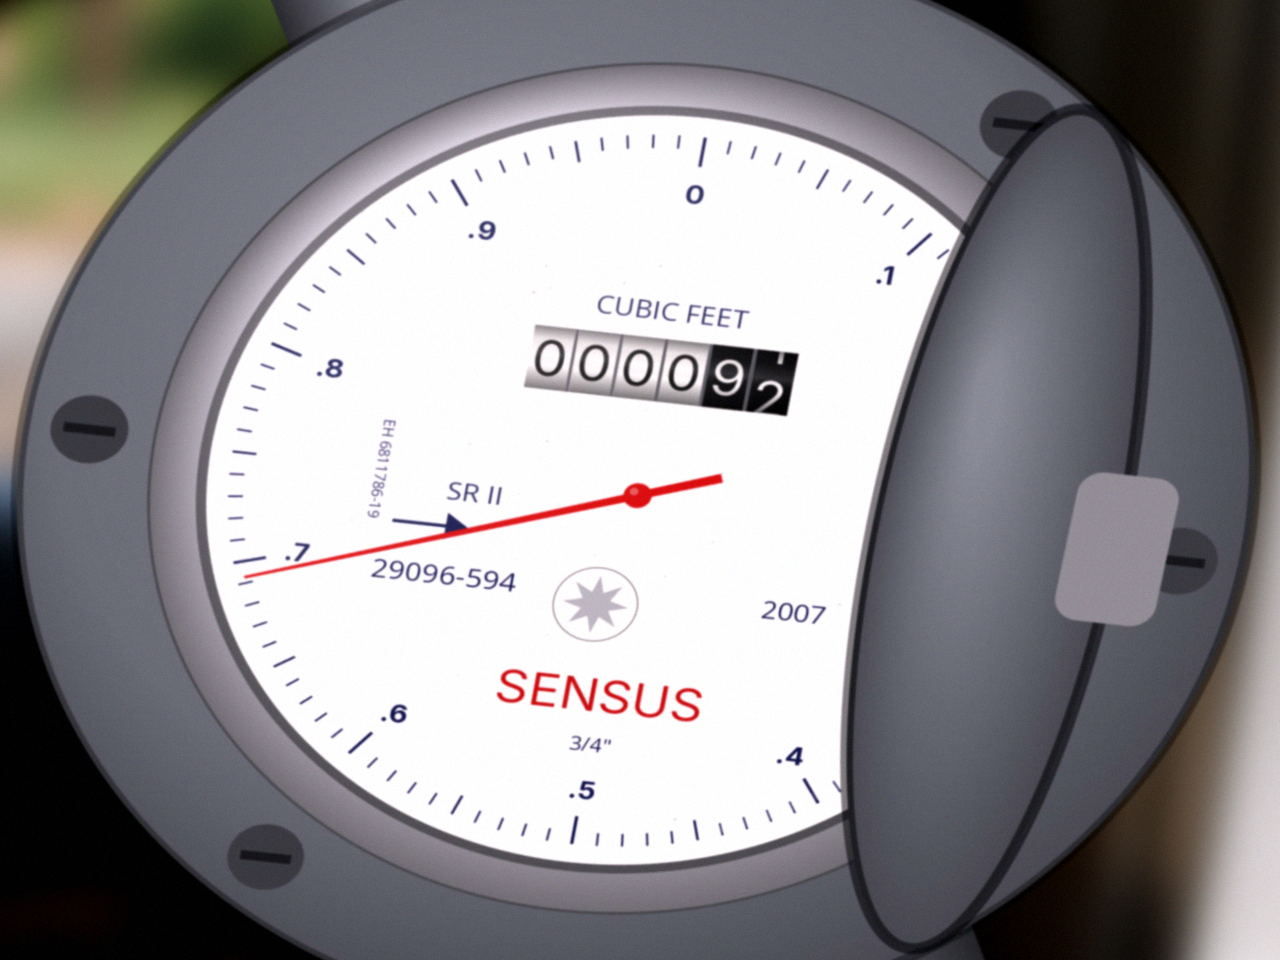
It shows 91.69
